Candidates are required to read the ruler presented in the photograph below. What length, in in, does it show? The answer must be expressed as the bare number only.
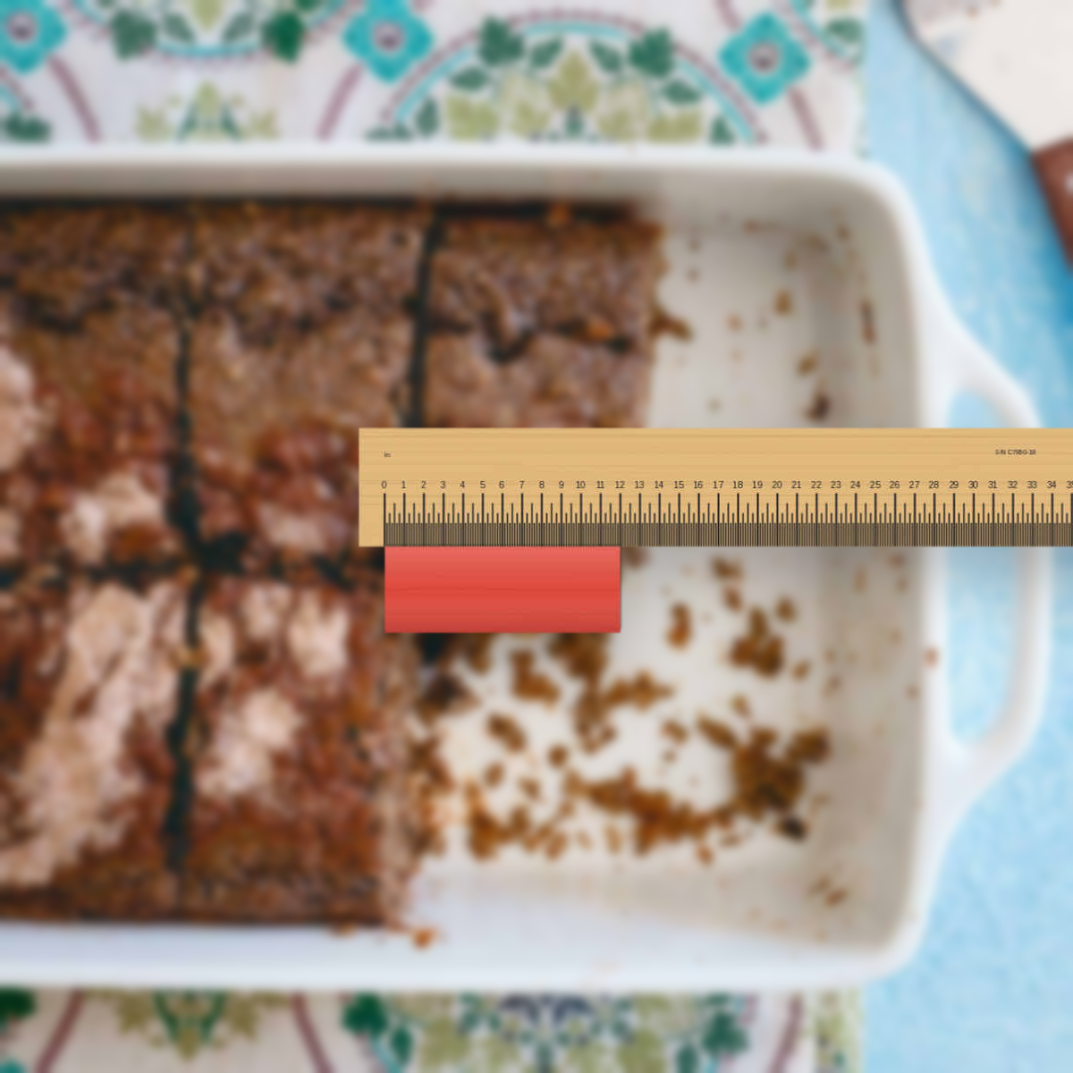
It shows 12
